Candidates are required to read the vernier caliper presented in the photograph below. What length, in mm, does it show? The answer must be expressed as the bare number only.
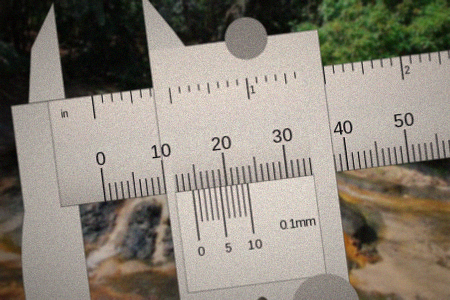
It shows 14.4
